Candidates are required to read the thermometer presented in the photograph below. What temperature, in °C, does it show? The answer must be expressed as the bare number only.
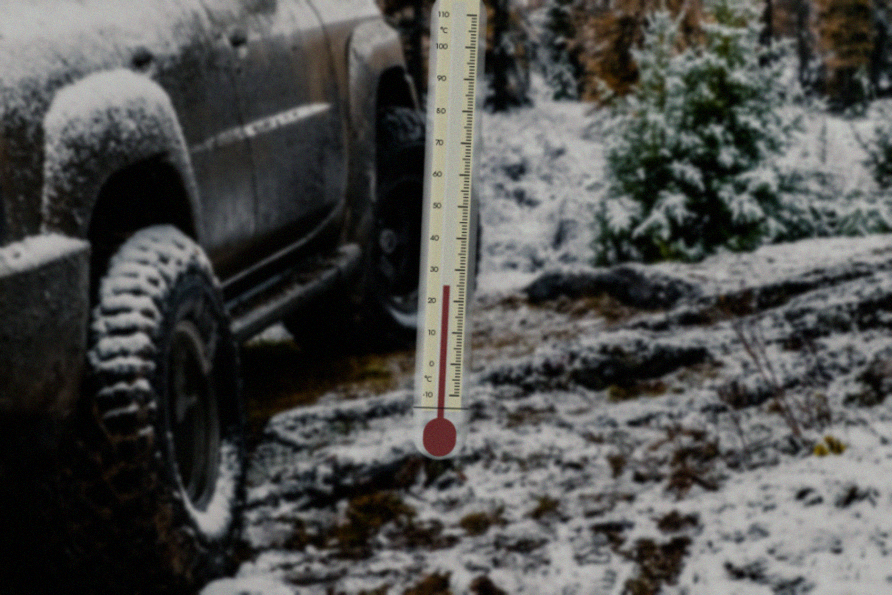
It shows 25
